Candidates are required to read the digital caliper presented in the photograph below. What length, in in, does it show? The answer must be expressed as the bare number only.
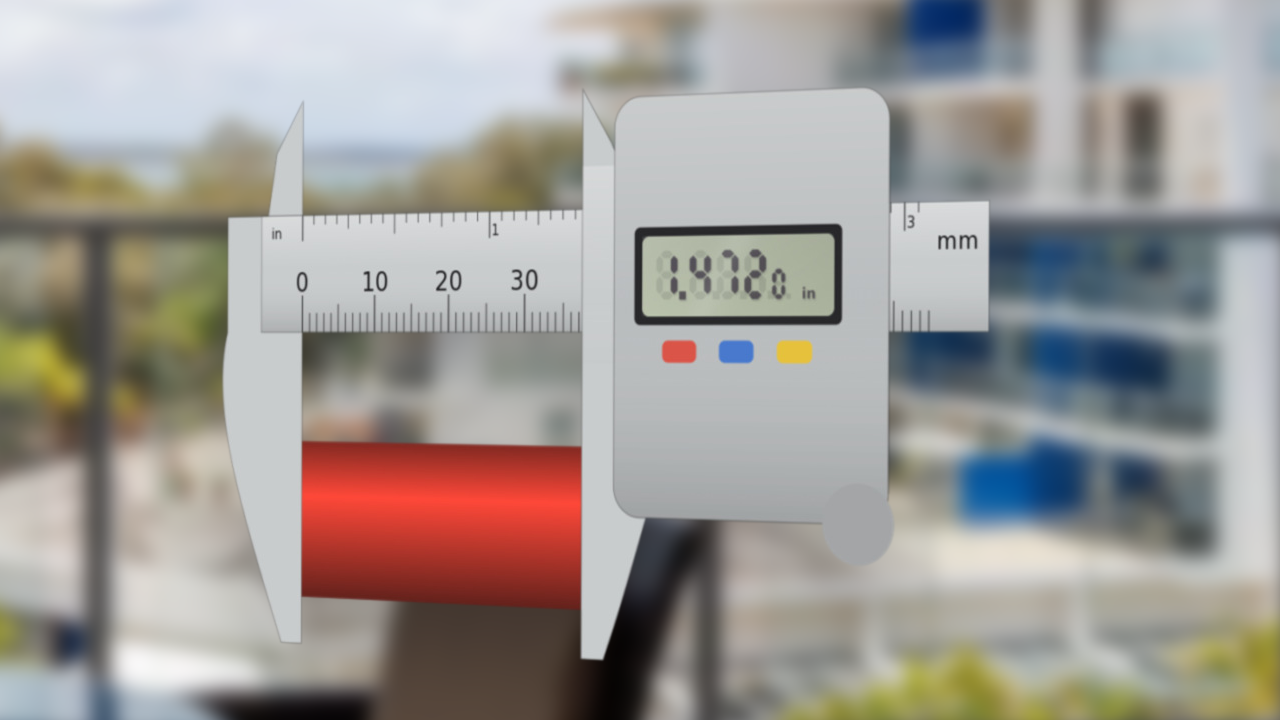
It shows 1.4720
